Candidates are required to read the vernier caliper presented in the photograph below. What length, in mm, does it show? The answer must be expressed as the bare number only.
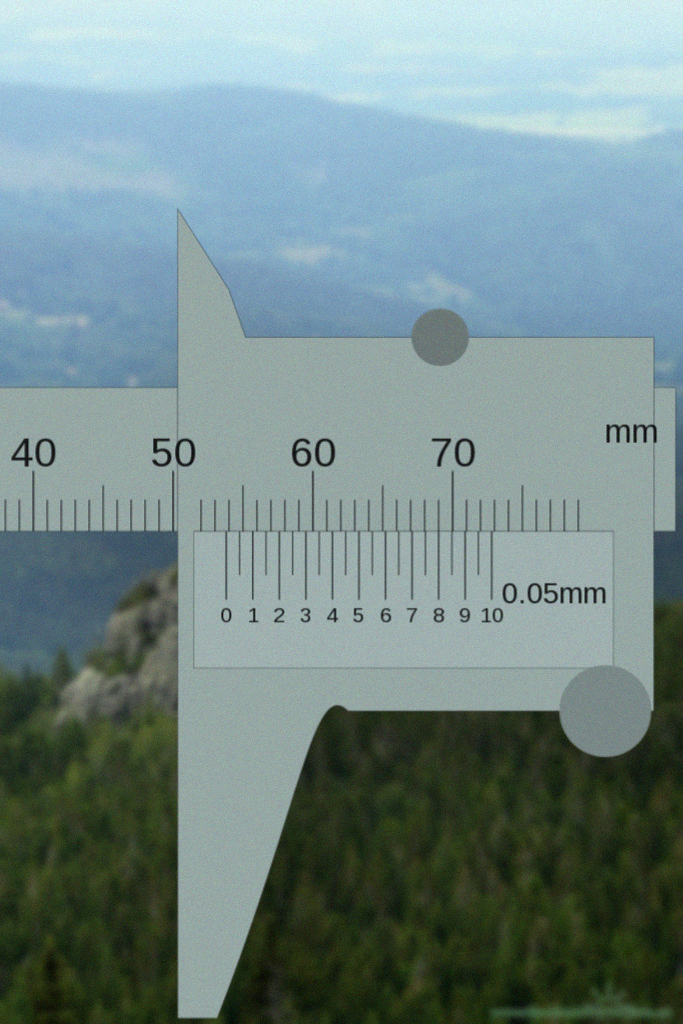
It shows 53.8
